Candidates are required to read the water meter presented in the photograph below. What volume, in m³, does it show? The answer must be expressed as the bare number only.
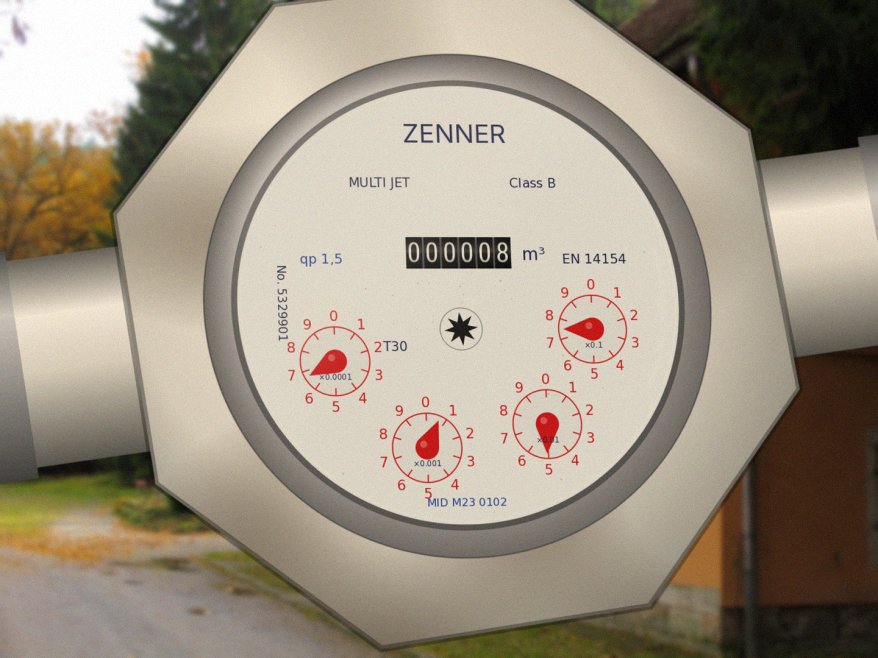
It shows 8.7506
